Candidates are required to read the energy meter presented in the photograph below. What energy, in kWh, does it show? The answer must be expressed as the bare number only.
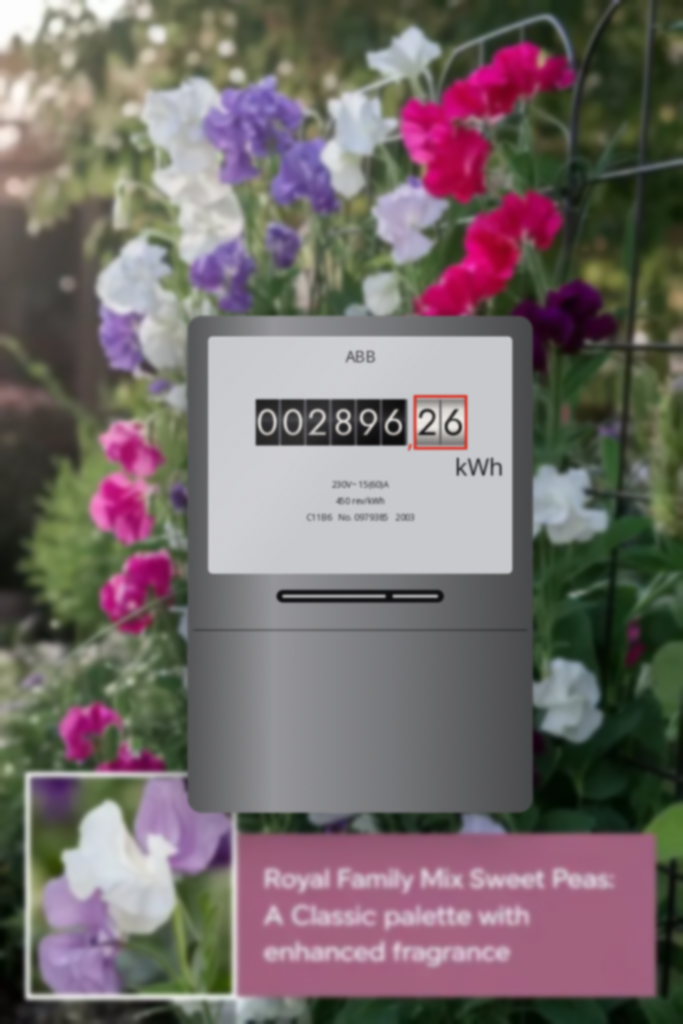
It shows 2896.26
